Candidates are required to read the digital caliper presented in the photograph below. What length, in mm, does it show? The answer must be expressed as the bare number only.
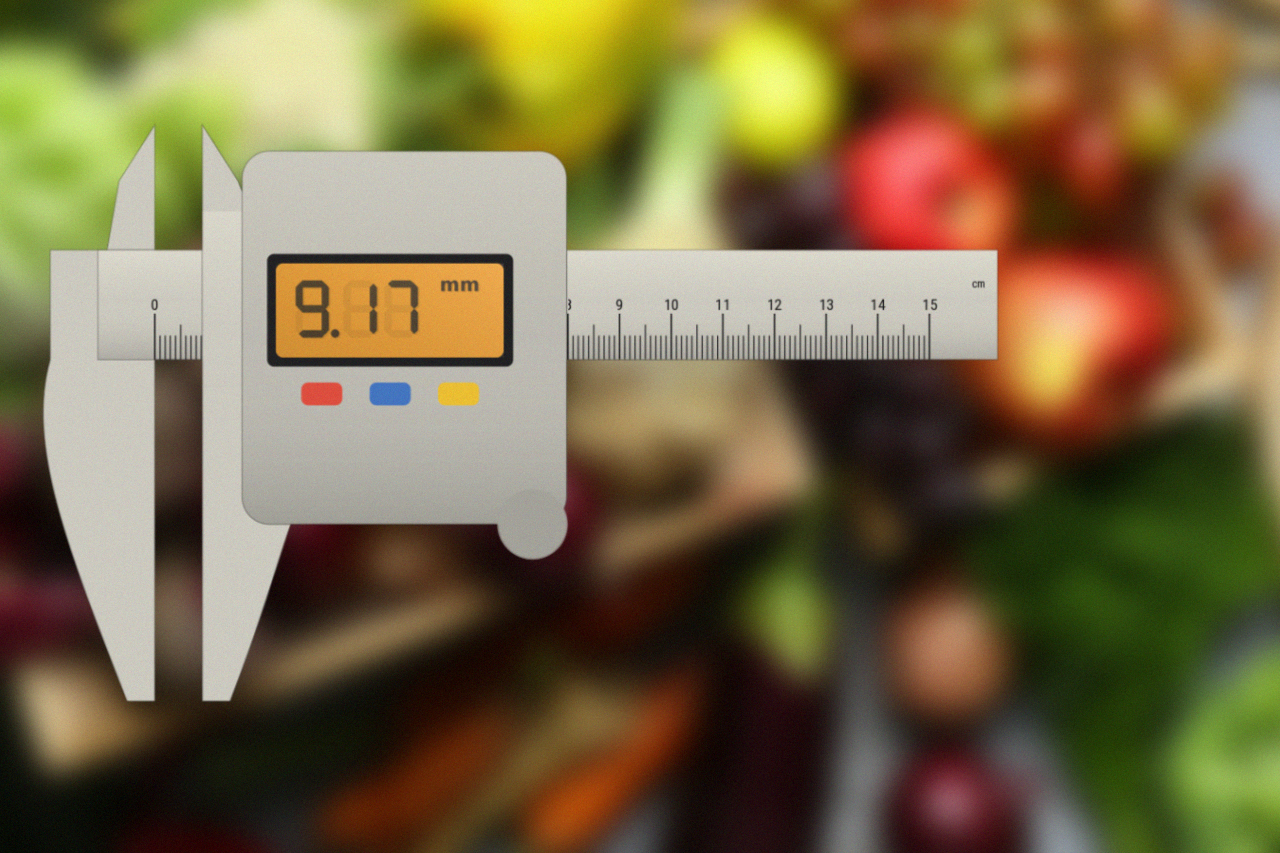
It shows 9.17
